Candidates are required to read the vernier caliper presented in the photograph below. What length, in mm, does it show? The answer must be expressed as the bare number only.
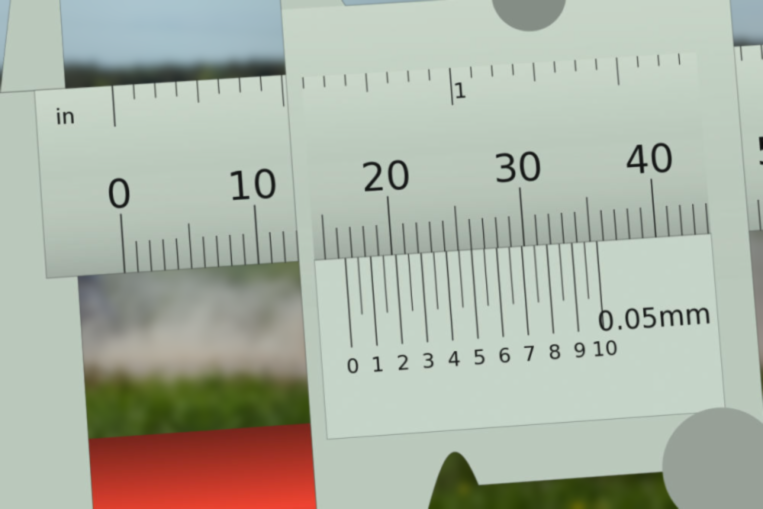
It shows 16.5
